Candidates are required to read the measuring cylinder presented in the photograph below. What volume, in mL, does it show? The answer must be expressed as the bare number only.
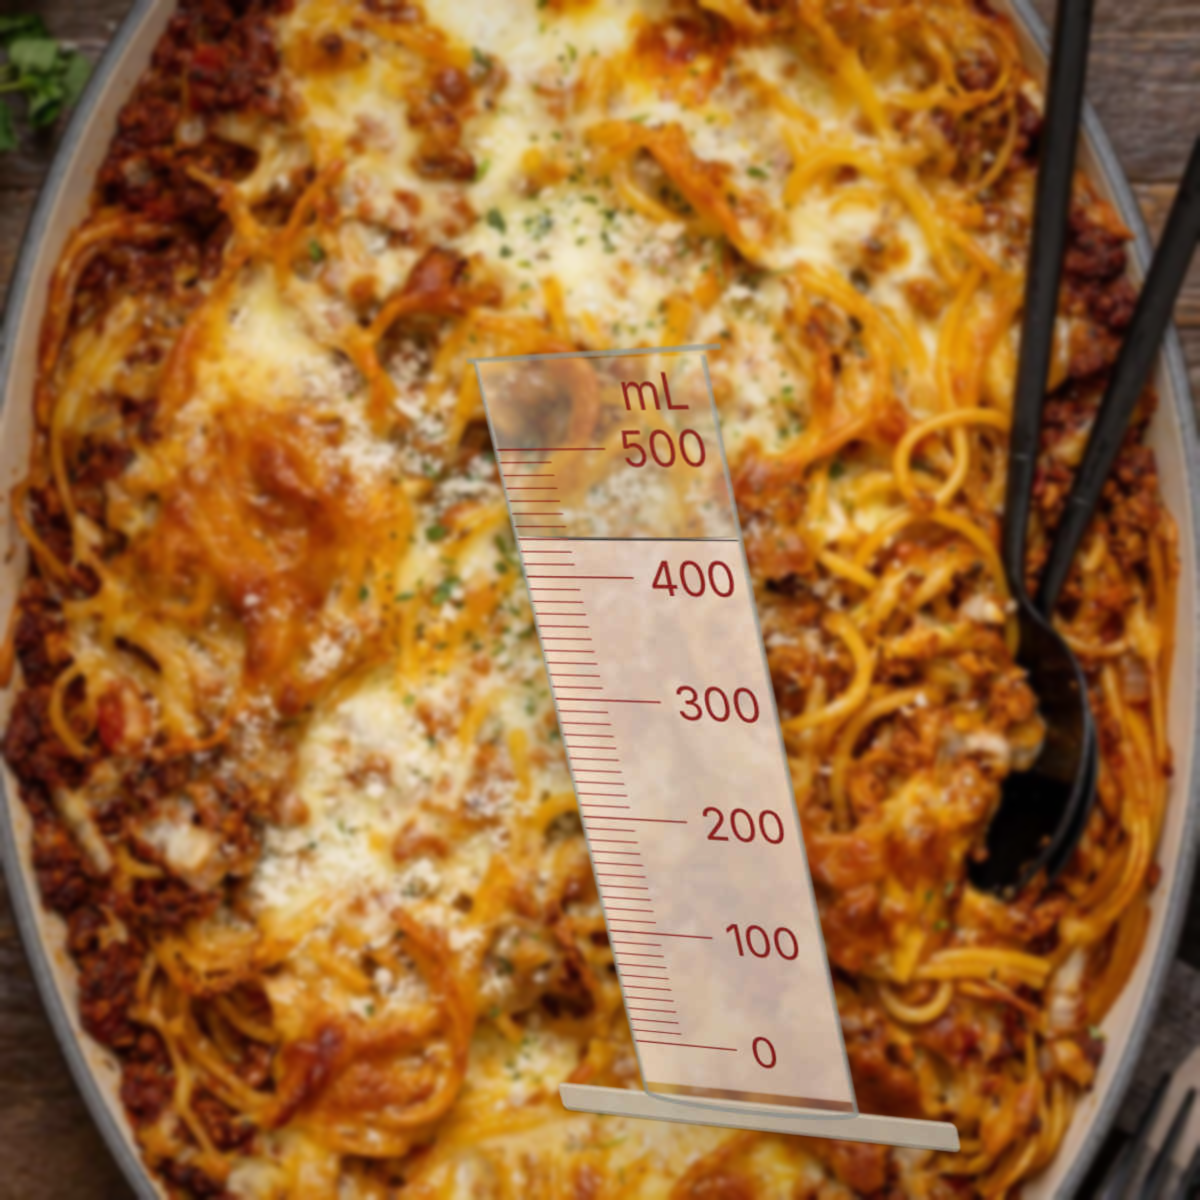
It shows 430
